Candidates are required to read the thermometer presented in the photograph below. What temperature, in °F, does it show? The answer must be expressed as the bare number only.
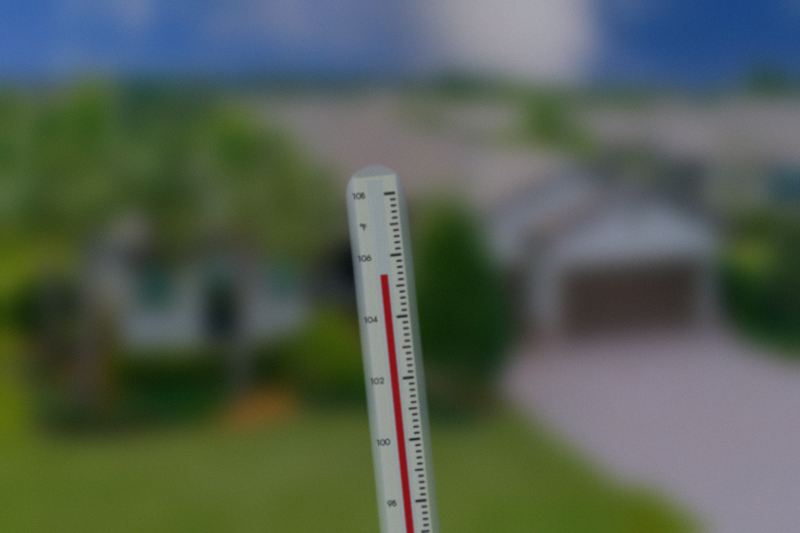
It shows 105.4
